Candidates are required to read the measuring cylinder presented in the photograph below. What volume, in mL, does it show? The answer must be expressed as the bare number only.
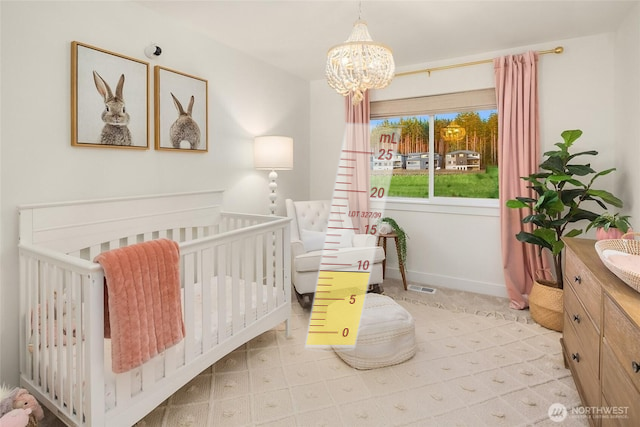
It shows 9
